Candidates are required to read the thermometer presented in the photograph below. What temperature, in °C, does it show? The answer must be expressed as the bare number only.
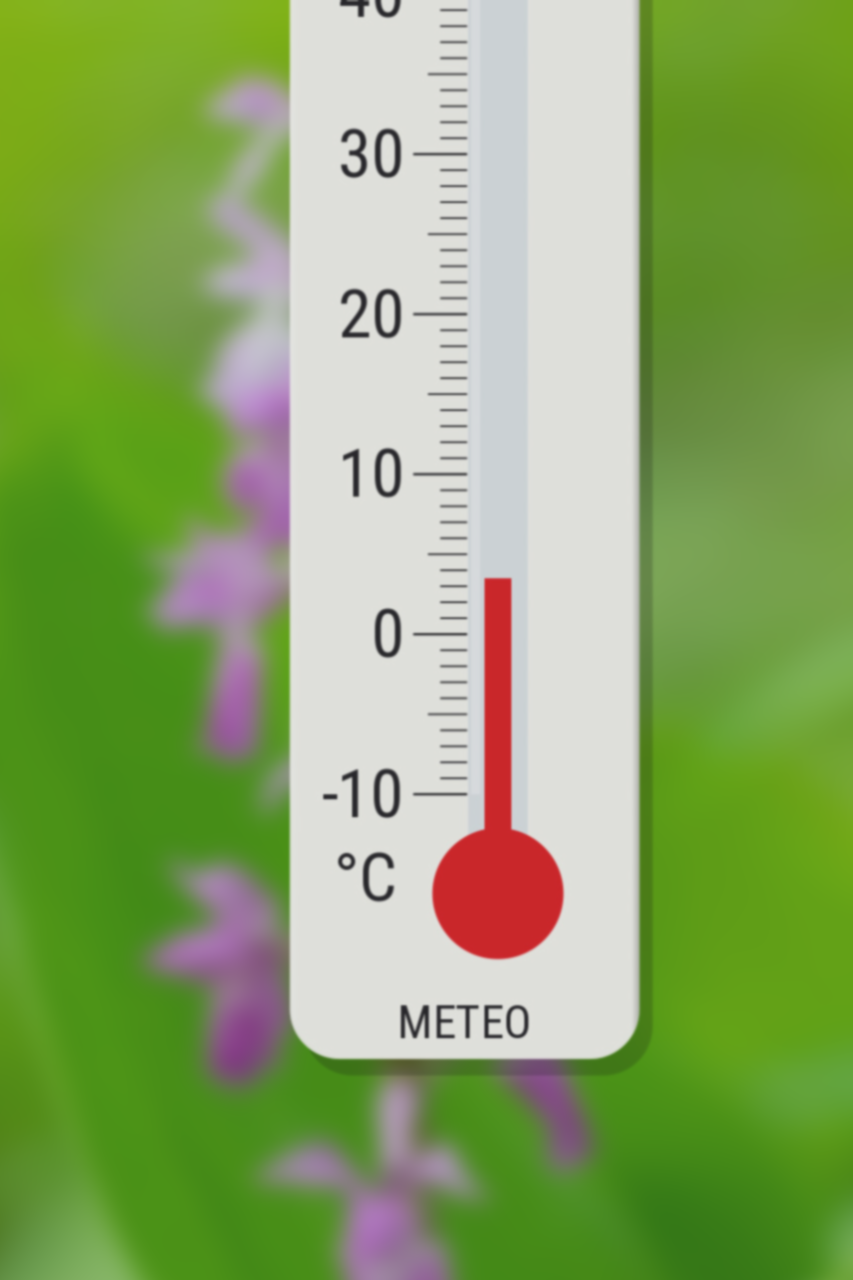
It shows 3.5
